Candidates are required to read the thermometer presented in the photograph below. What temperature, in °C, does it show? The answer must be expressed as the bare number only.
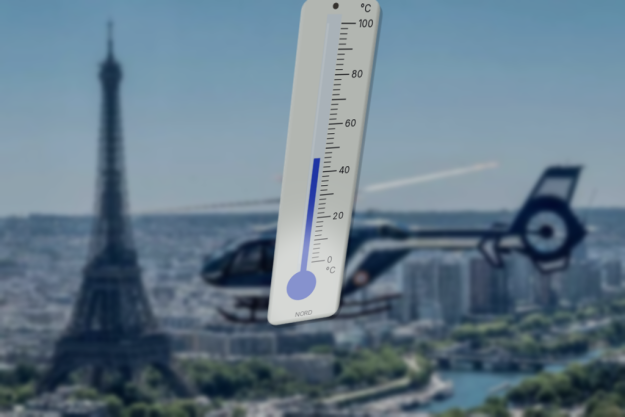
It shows 46
